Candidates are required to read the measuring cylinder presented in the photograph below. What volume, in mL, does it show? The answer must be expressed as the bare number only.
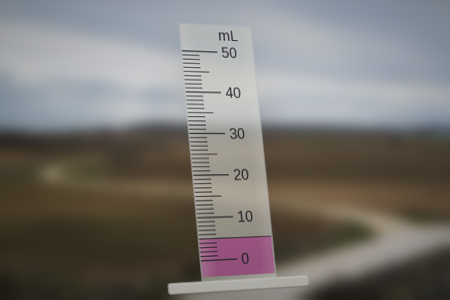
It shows 5
